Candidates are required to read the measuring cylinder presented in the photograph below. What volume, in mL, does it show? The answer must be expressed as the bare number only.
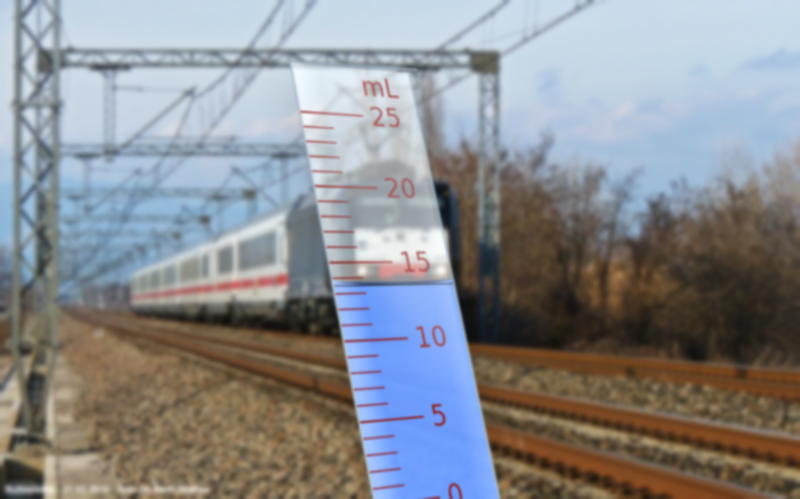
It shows 13.5
